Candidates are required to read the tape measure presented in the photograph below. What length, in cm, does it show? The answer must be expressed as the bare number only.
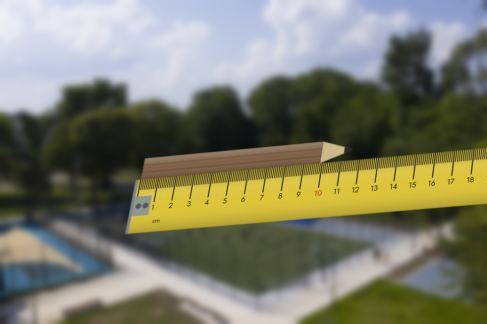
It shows 11.5
